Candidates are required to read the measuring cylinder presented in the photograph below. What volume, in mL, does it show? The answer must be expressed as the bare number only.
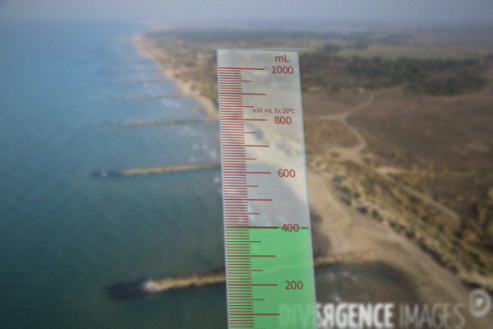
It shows 400
